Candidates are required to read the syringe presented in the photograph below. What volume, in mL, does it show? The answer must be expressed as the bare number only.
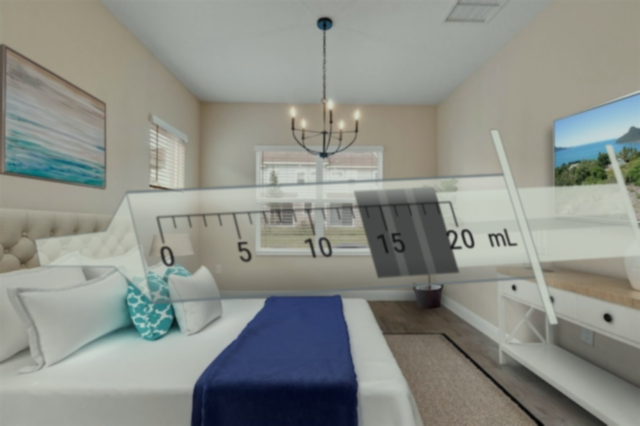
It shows 13.5
